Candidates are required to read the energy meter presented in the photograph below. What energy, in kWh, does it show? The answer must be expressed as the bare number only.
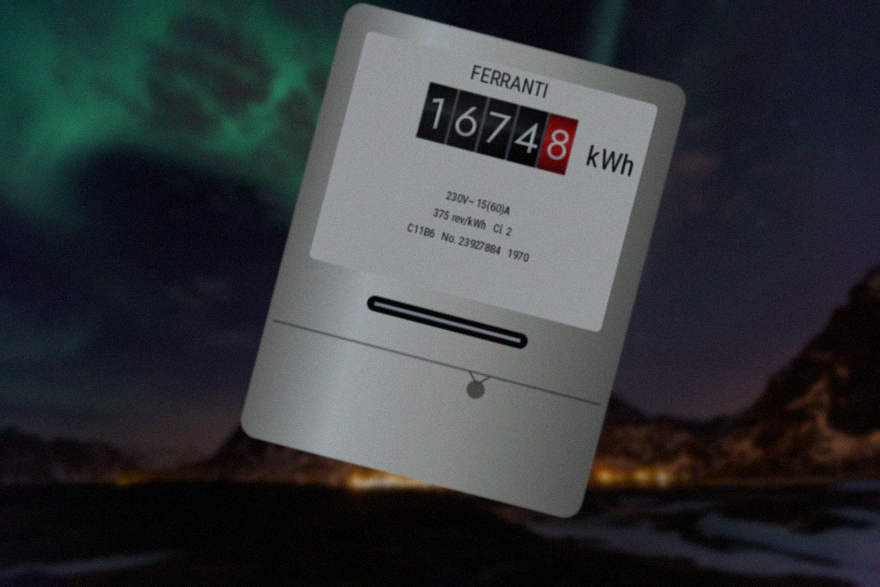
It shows 1674.8
